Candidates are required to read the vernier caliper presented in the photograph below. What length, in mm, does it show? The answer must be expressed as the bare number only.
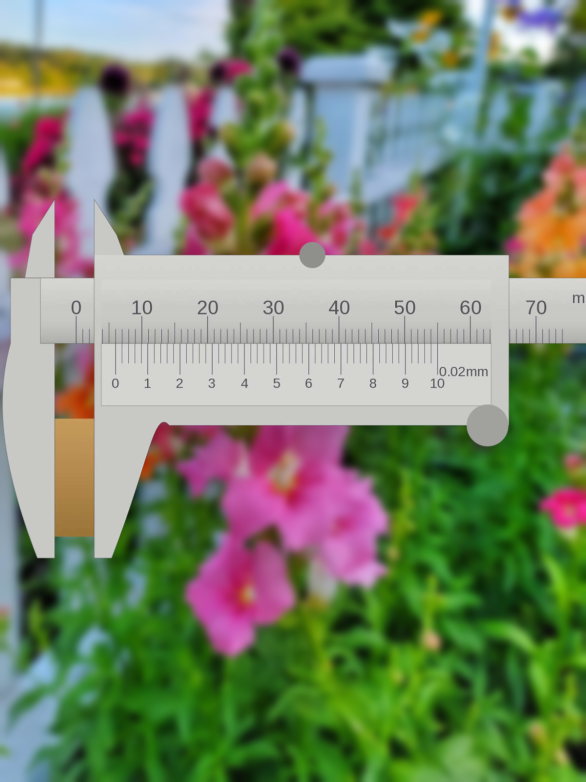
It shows 6.0
